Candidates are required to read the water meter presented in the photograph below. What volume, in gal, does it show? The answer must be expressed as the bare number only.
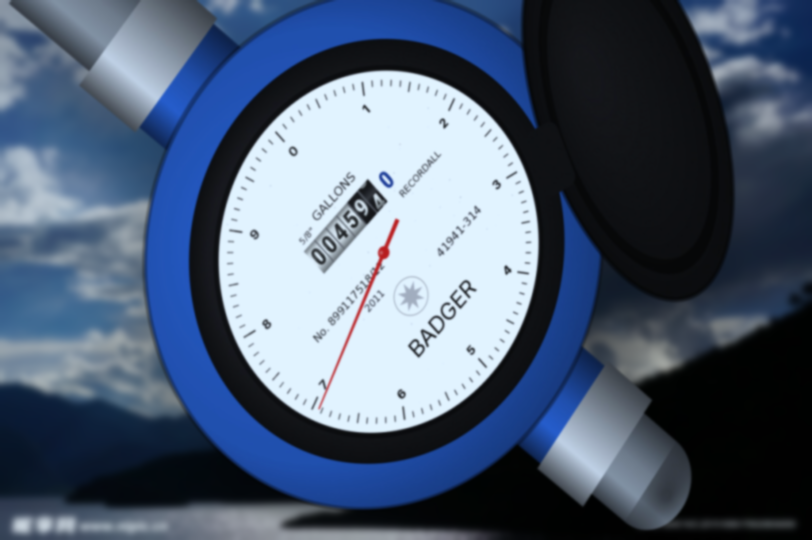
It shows 45936.9
